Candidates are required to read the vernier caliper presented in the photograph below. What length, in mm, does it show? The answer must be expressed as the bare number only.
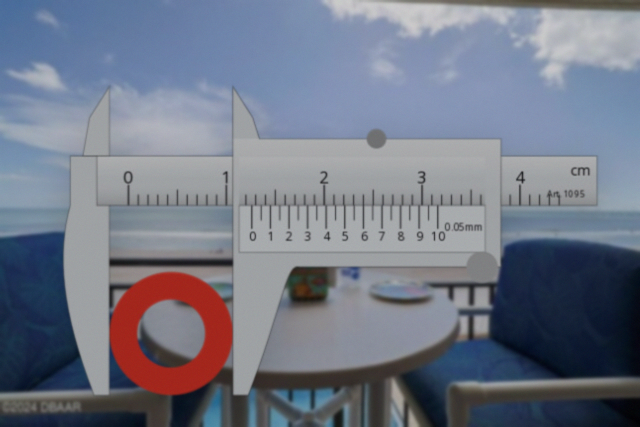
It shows 12.6
